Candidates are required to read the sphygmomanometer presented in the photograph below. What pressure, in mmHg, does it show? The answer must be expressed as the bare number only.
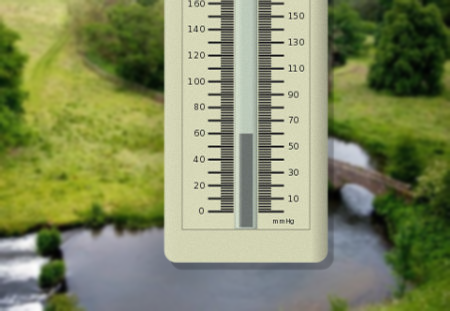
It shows 60
